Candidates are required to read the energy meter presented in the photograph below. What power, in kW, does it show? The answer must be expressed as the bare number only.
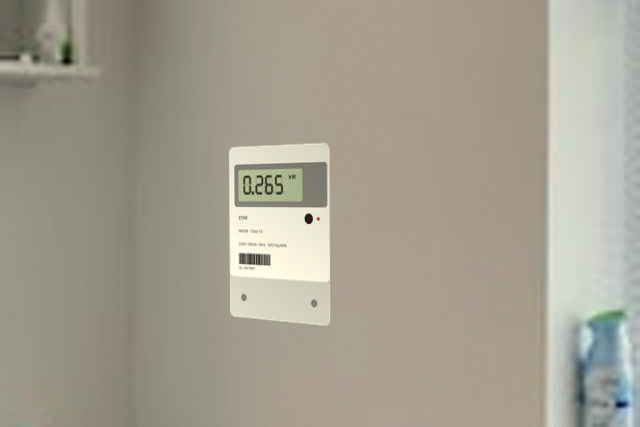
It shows 0.265
